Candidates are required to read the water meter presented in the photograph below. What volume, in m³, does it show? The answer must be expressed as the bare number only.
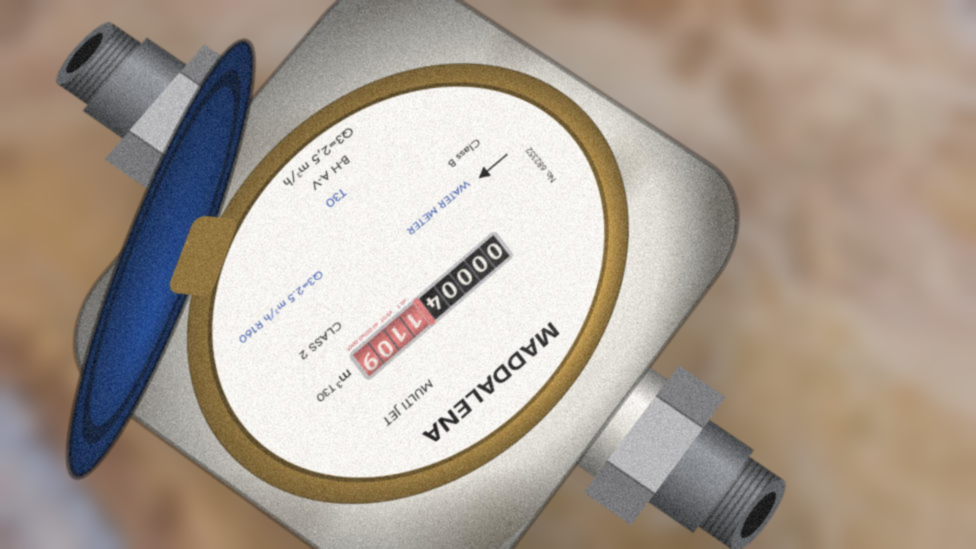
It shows 4.1109
